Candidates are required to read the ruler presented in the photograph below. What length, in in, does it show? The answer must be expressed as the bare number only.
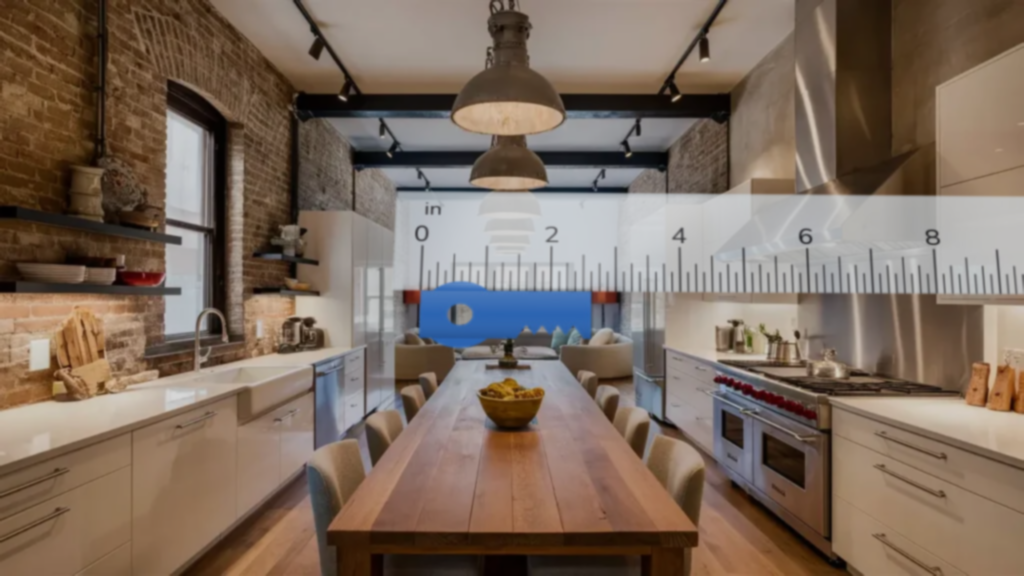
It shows 2.625
